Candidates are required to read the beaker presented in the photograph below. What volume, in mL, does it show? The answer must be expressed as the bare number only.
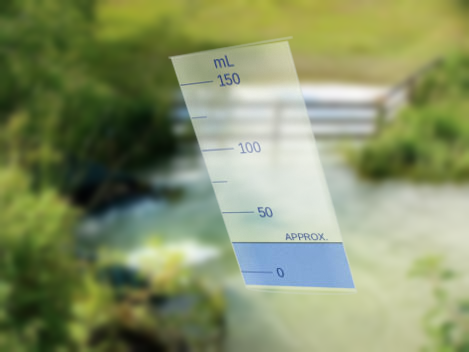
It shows 25
